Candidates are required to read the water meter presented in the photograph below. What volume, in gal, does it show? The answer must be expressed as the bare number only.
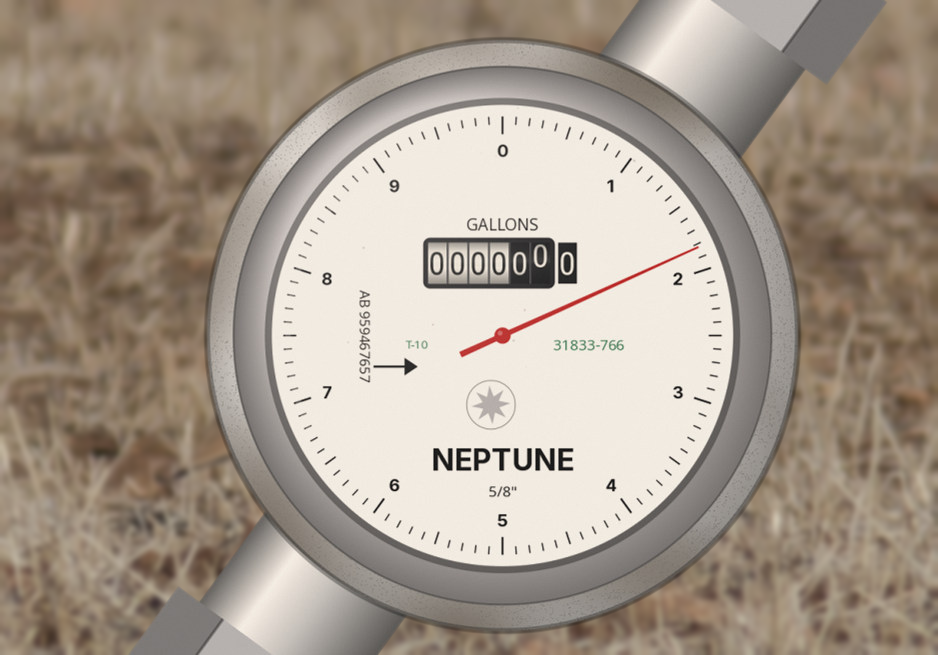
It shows 1.8
